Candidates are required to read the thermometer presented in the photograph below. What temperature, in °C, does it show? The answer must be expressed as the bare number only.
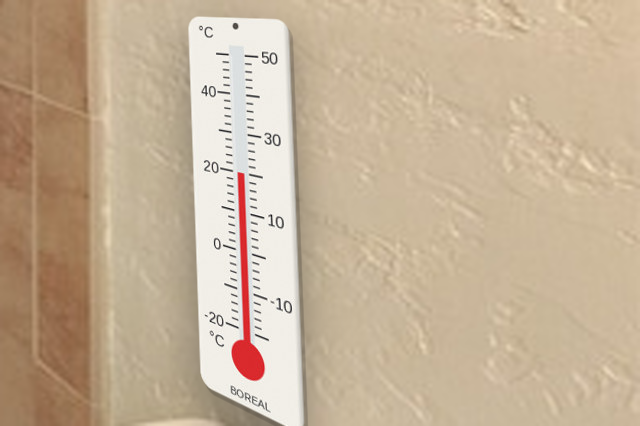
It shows 20
